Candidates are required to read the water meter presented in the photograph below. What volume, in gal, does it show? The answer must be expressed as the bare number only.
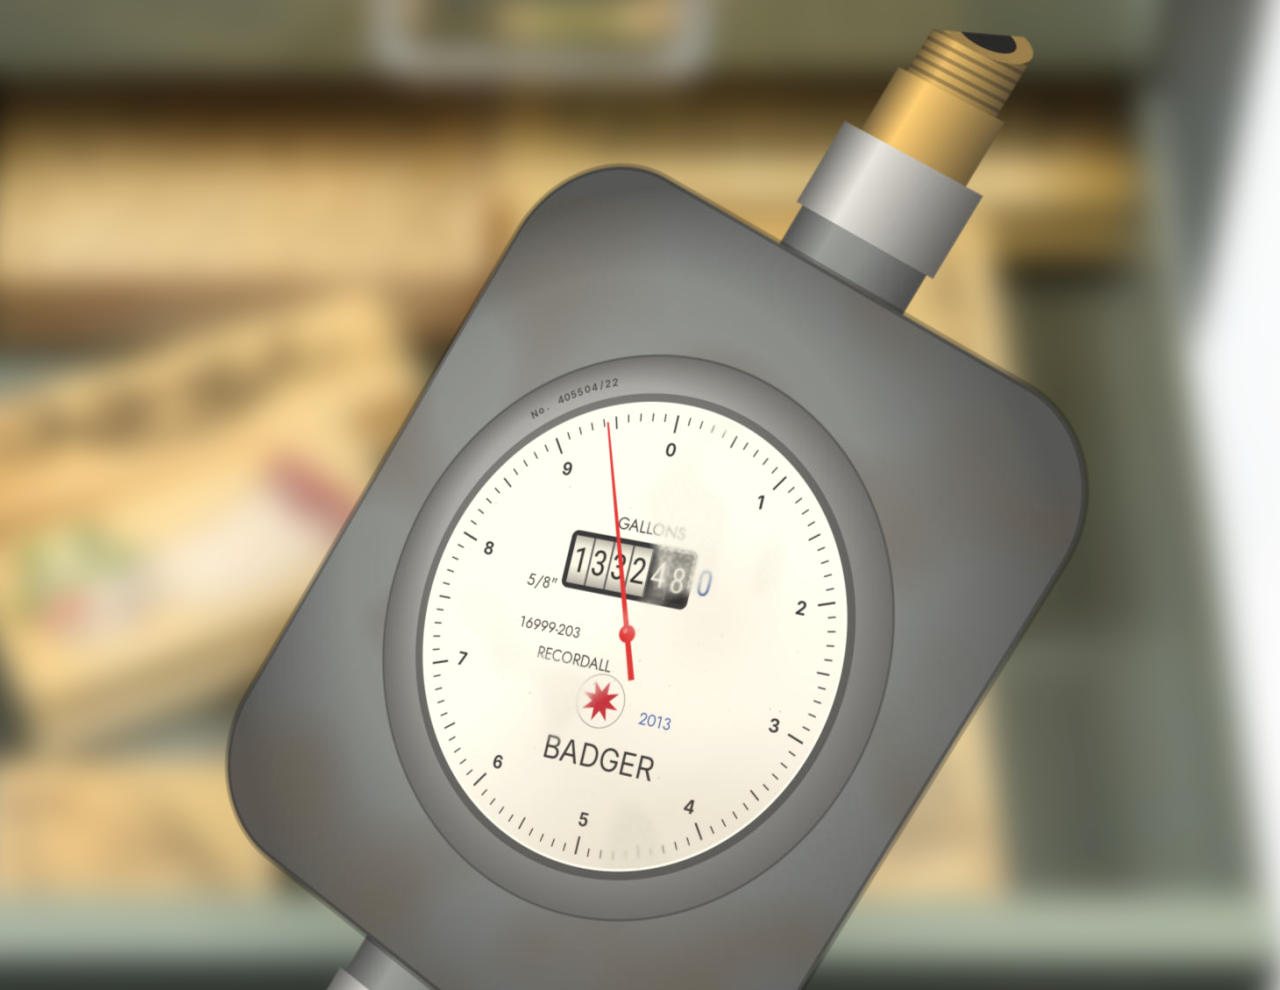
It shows 1332479.4
